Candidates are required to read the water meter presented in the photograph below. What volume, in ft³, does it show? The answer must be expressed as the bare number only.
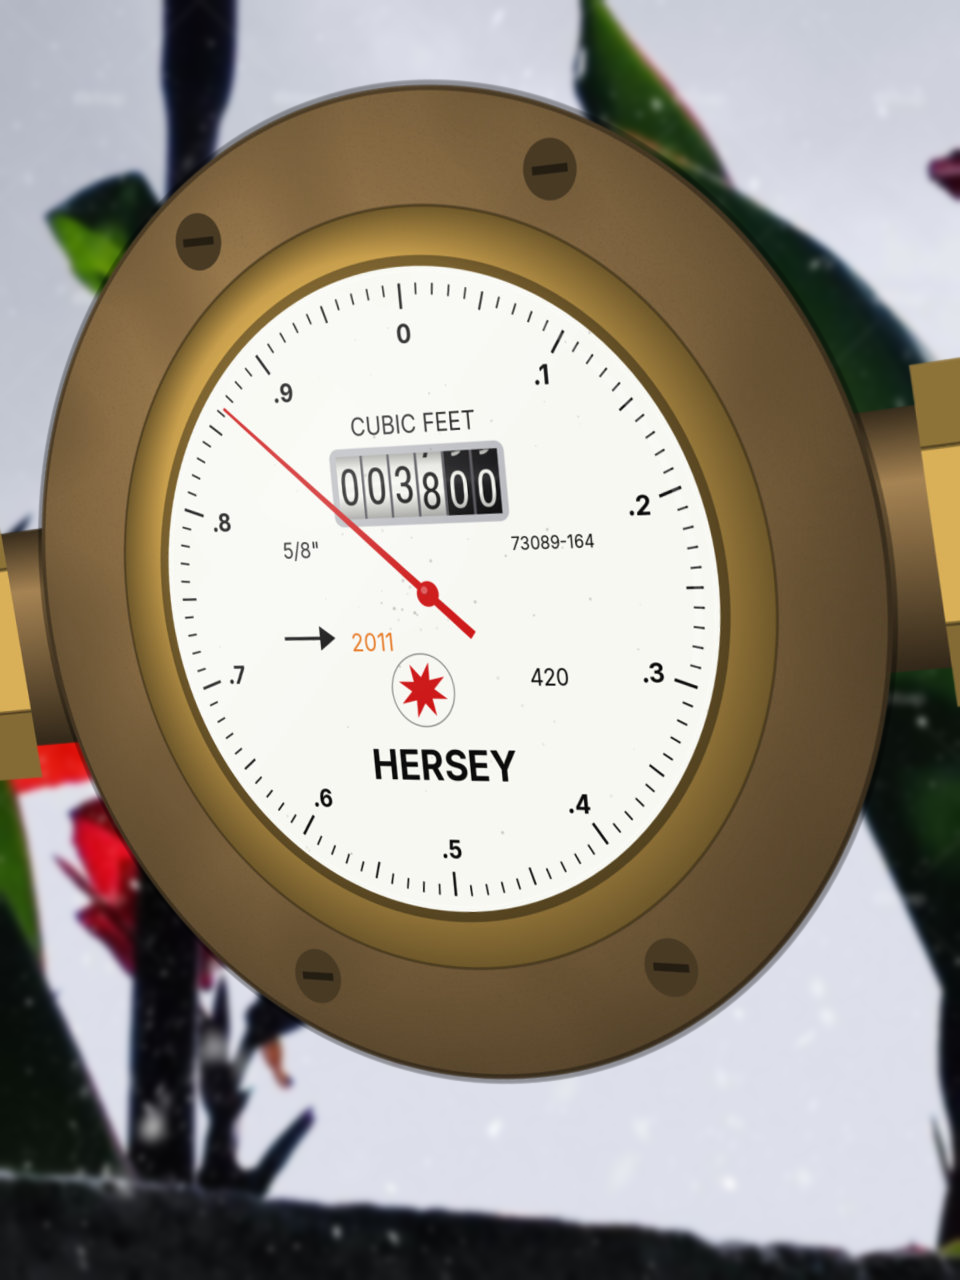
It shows 3799.86
